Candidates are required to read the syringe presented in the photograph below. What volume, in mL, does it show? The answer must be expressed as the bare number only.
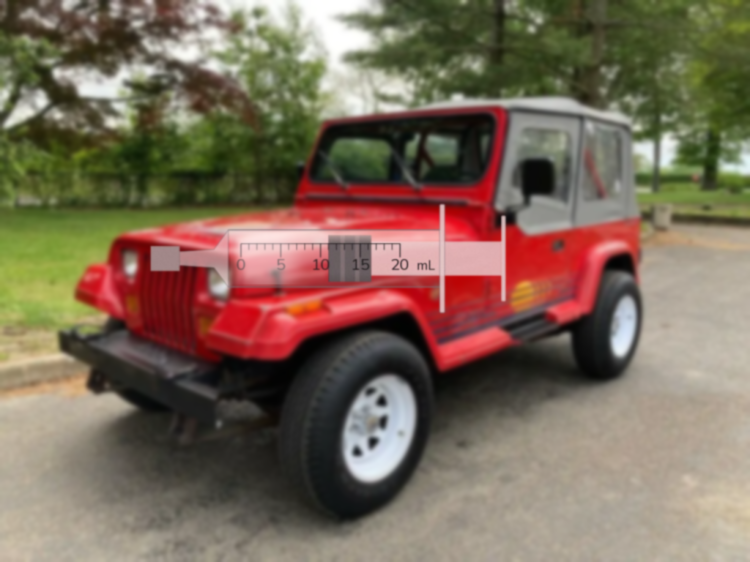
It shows 11
